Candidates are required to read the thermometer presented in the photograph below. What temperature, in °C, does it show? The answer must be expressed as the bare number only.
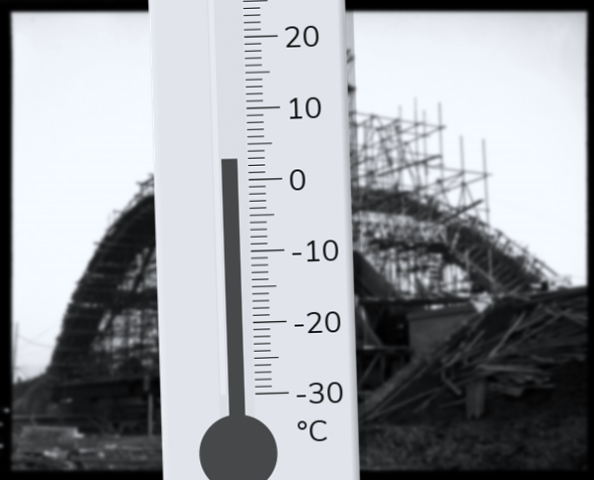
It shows 3
